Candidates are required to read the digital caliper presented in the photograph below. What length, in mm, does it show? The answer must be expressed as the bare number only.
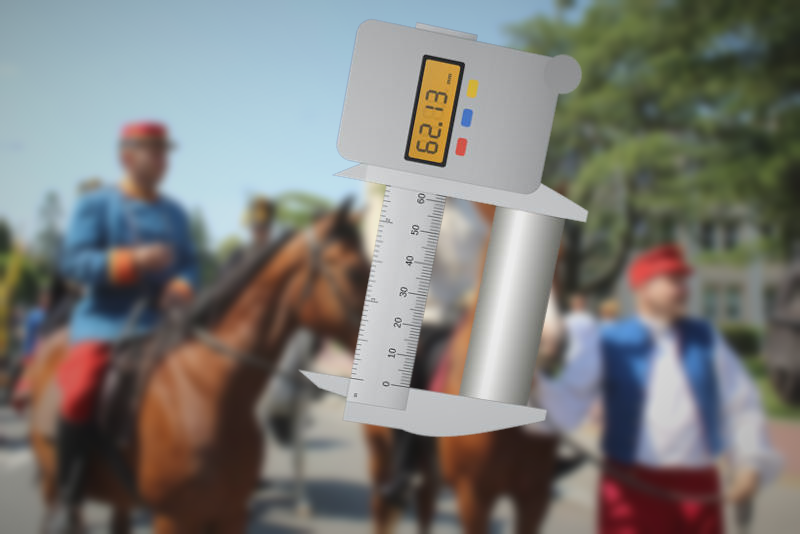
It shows 62.13
